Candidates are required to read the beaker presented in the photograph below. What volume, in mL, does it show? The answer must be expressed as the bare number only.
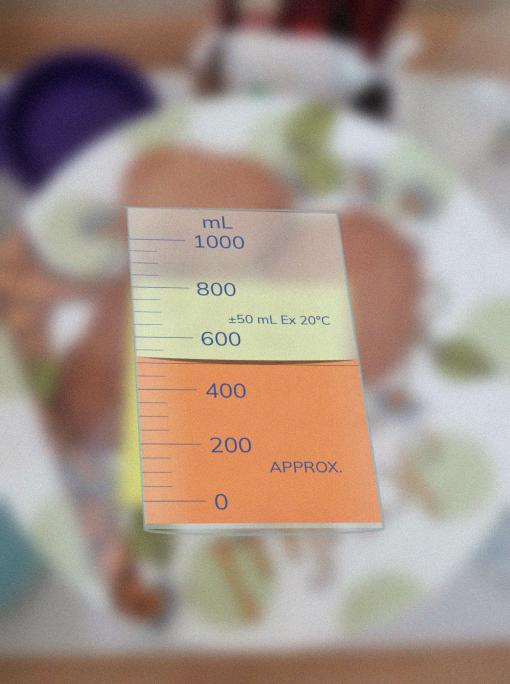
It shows 500
